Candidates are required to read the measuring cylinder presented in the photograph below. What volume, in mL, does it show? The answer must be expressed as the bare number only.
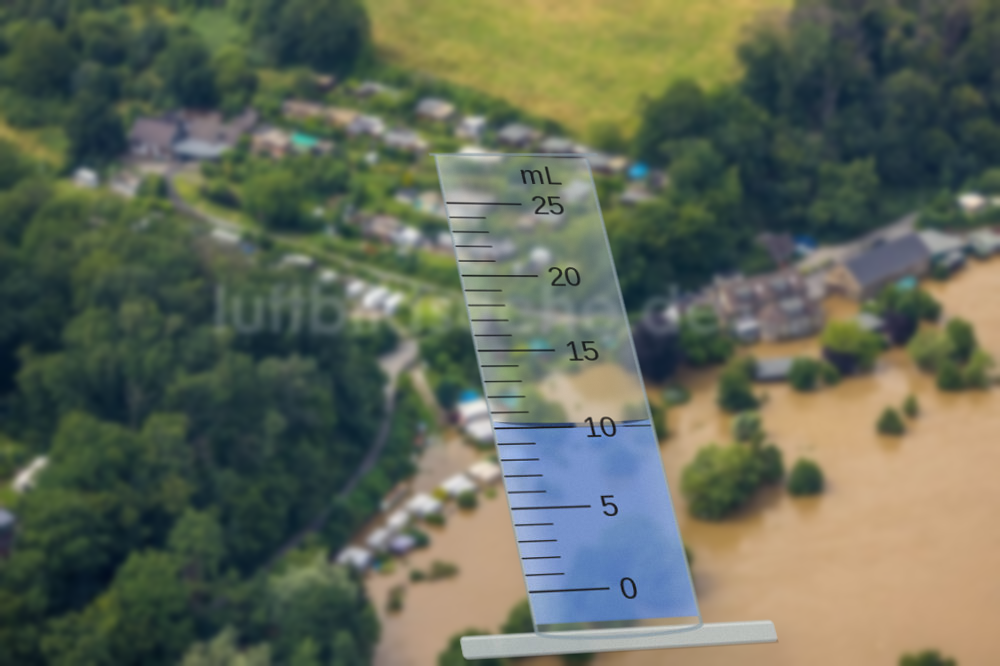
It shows 10
